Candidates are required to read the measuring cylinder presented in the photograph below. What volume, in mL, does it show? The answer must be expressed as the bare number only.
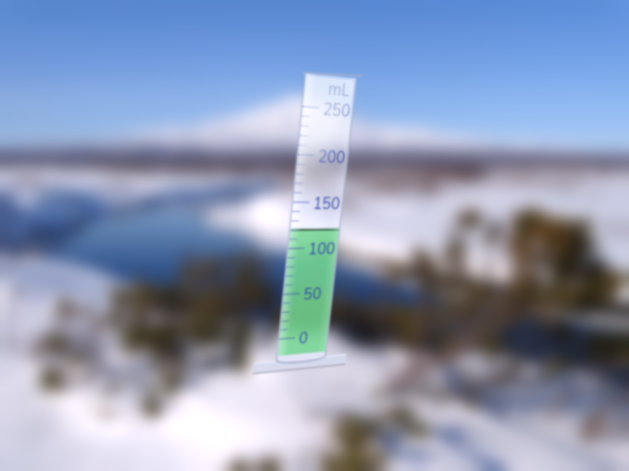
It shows 120
